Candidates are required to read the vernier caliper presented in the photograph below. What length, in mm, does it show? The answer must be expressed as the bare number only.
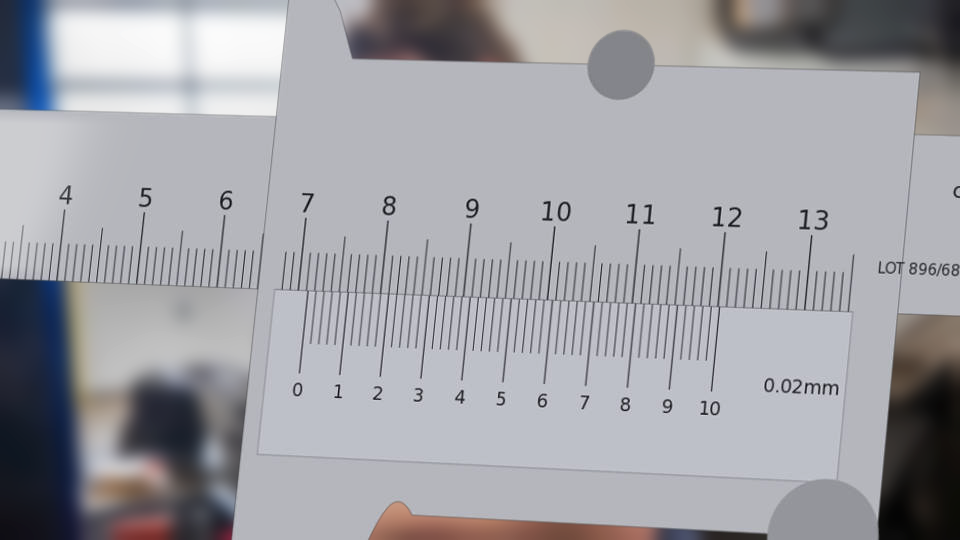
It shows 71.2
